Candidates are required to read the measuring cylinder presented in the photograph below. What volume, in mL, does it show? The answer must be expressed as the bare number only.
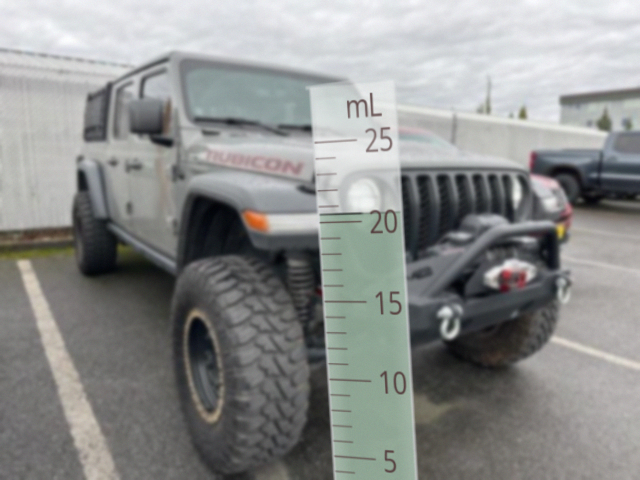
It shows 20.5
